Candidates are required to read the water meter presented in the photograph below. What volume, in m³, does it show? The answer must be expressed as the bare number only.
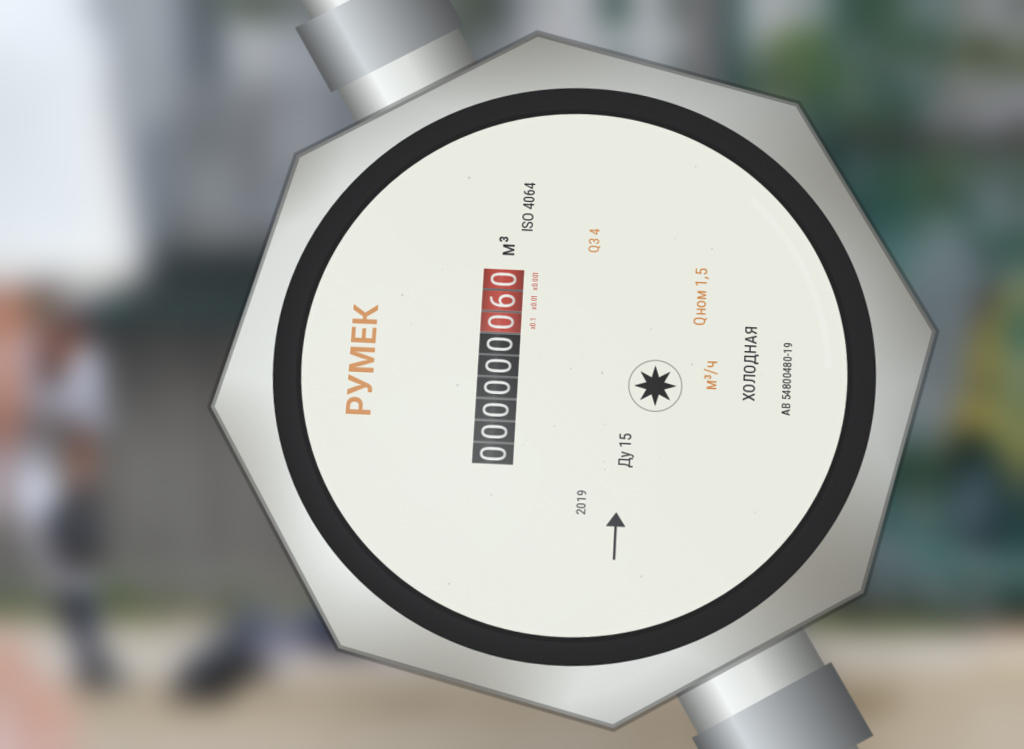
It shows 0.060
